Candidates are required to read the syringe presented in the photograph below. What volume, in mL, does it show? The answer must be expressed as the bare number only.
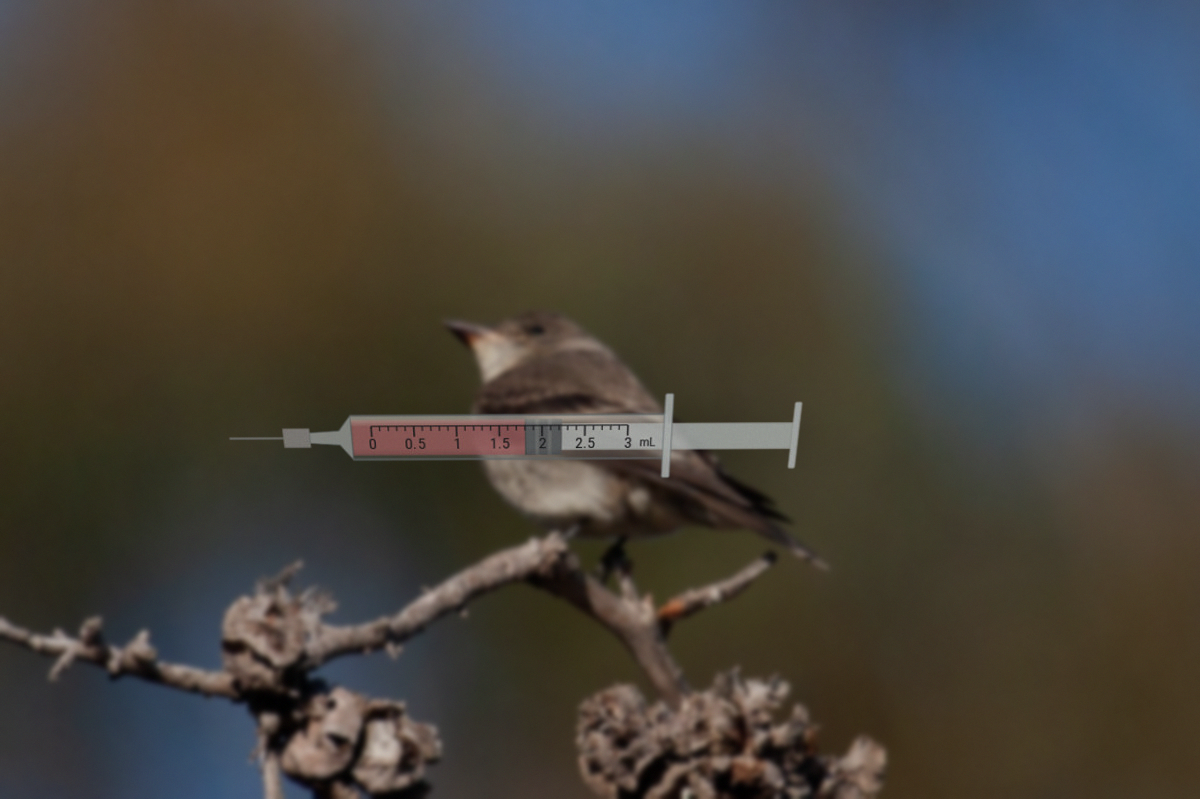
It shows 1.8
